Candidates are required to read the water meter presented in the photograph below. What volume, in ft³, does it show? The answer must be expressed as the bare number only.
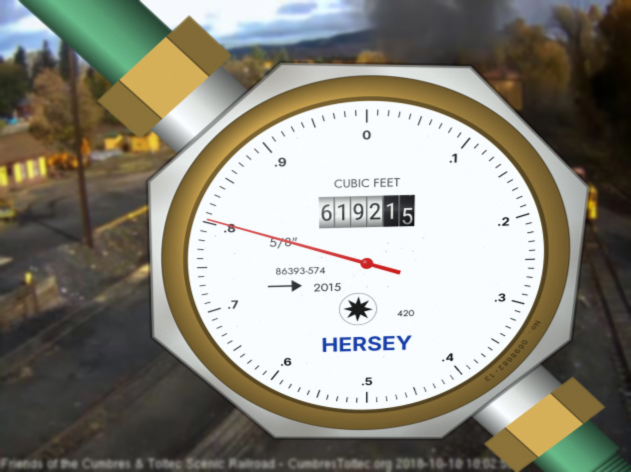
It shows 619214.80
